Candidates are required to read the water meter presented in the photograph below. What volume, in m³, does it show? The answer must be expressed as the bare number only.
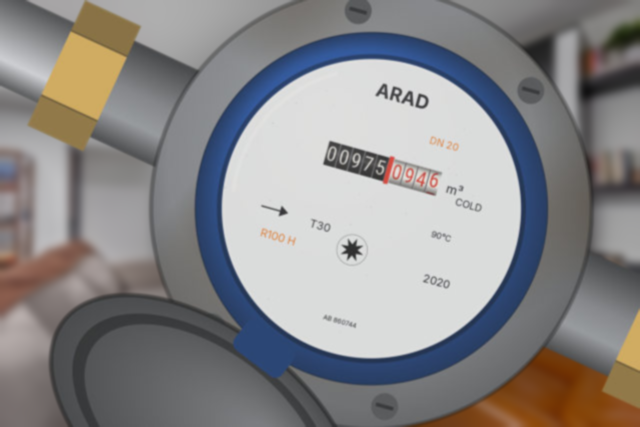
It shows 975.0946
